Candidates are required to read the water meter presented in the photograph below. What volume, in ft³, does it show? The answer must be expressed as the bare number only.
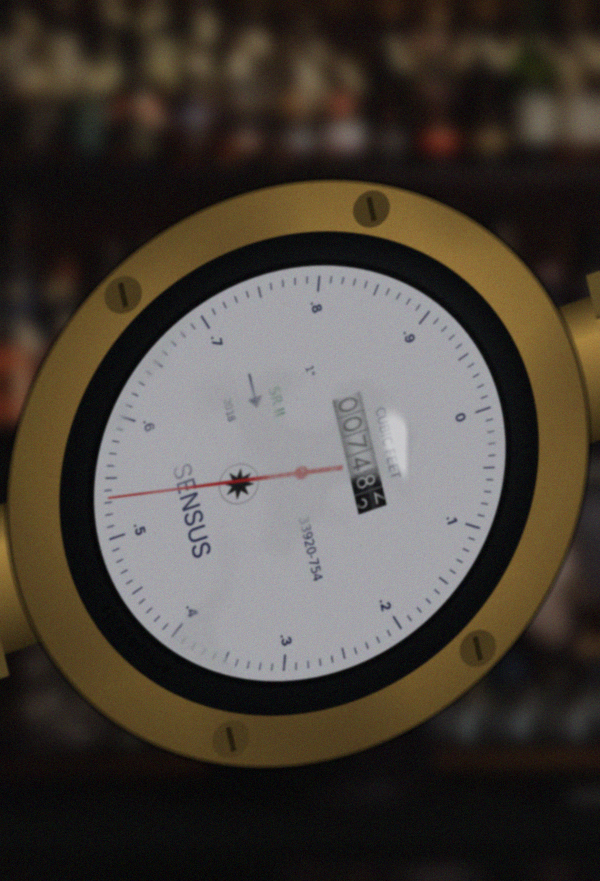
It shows 7482.53
